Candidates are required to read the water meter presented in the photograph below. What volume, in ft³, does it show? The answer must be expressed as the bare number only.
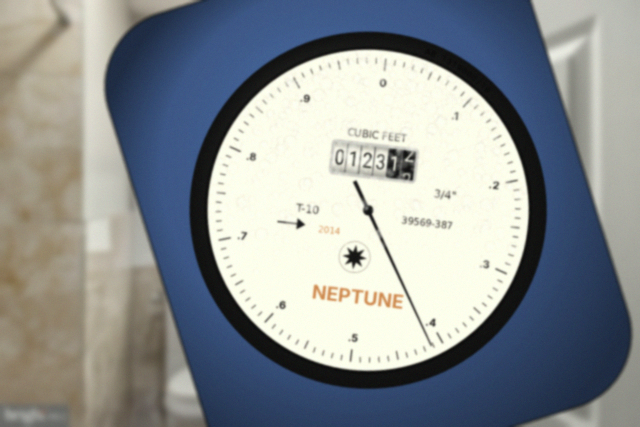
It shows 12312.41
